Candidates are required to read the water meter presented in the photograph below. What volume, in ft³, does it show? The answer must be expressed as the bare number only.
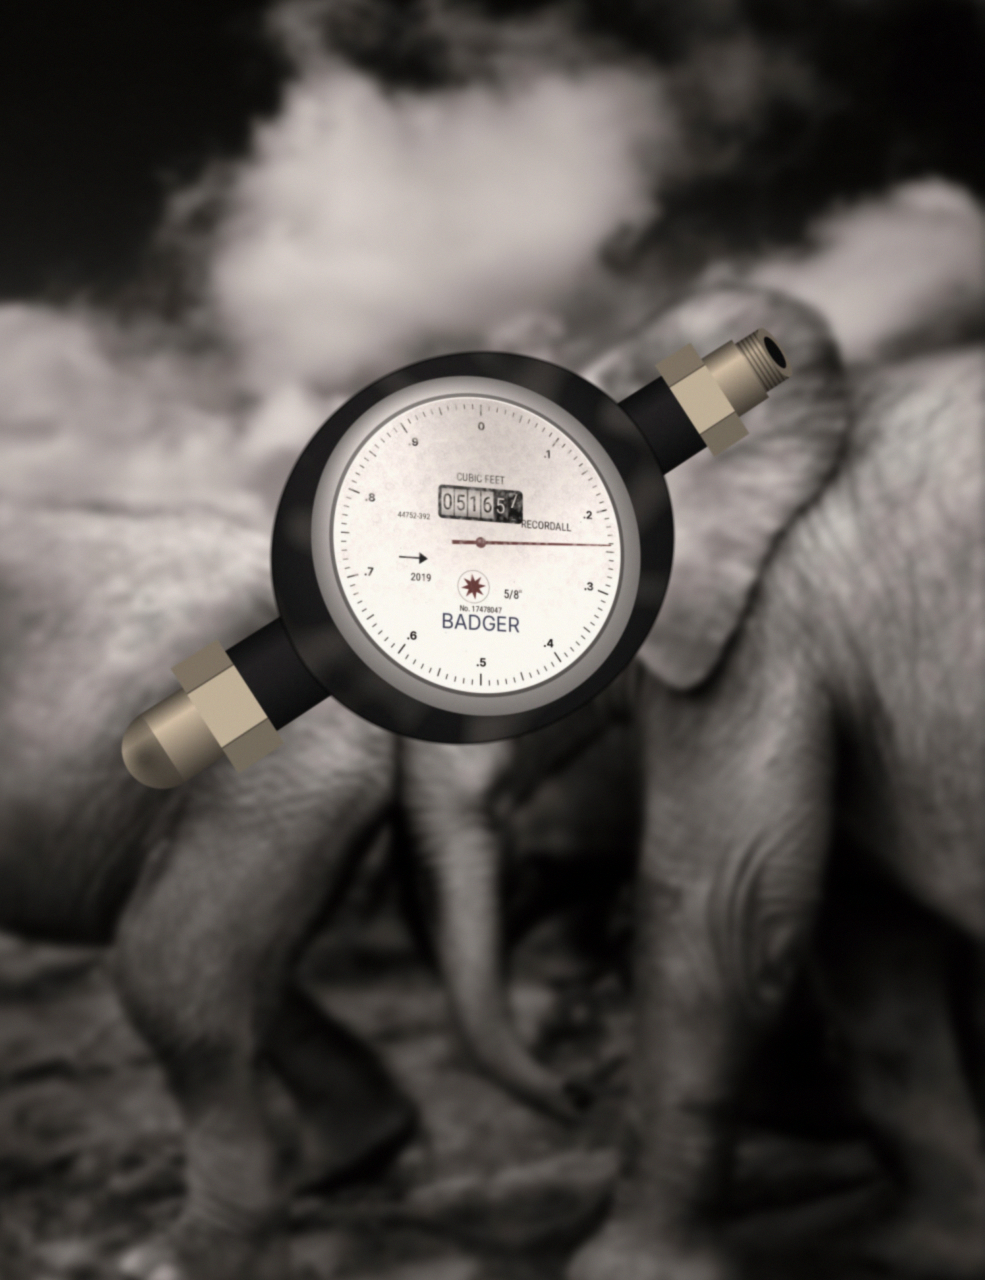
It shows 51657.24
